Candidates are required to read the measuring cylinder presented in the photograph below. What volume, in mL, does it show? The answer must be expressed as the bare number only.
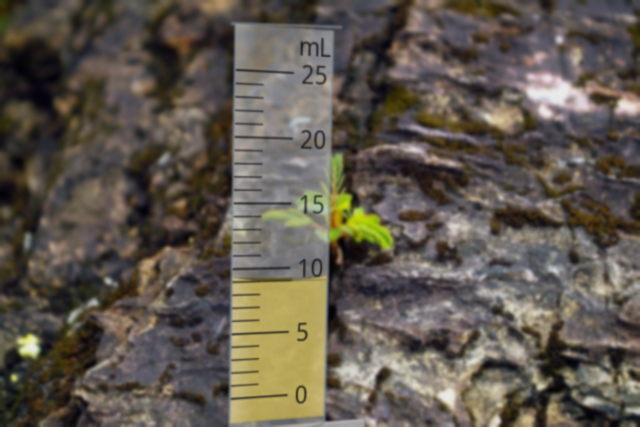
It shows 9
